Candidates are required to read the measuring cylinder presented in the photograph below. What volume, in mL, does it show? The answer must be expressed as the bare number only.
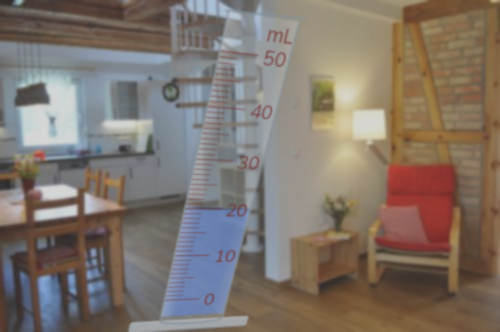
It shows 20
